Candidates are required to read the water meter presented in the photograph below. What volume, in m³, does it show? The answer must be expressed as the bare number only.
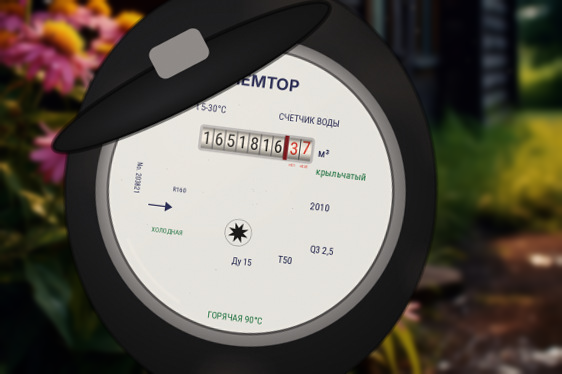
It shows 1651816.37
